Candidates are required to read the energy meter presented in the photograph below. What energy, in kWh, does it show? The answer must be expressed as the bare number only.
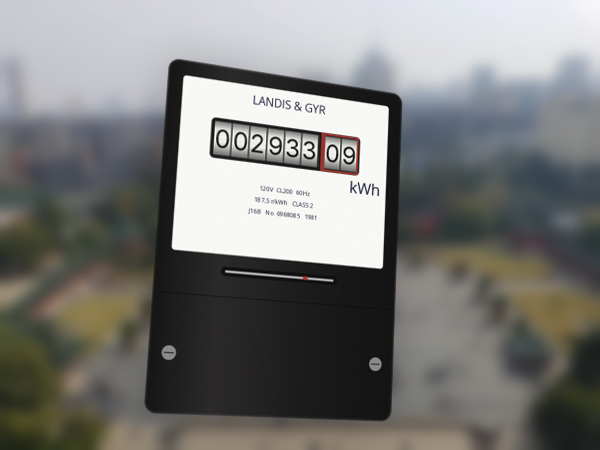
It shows 2933.09
